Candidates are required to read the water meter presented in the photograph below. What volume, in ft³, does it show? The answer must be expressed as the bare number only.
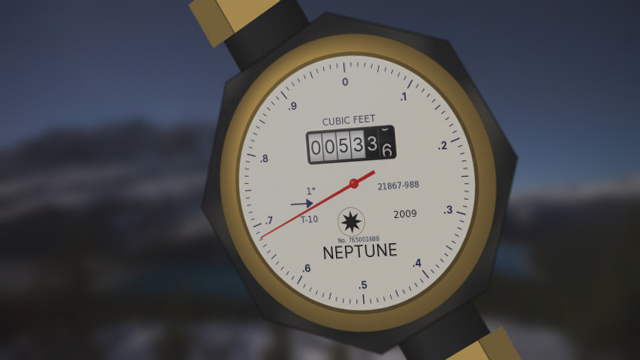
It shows 5335.68
